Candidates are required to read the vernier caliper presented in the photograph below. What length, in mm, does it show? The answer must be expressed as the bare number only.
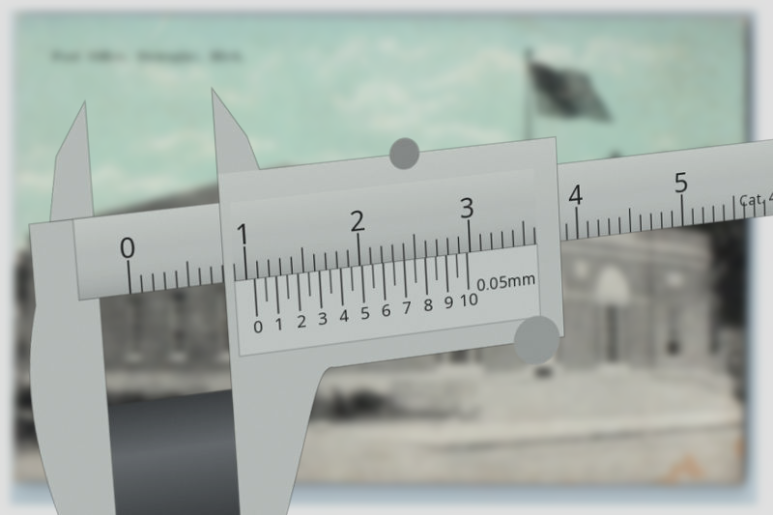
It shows 10.7
